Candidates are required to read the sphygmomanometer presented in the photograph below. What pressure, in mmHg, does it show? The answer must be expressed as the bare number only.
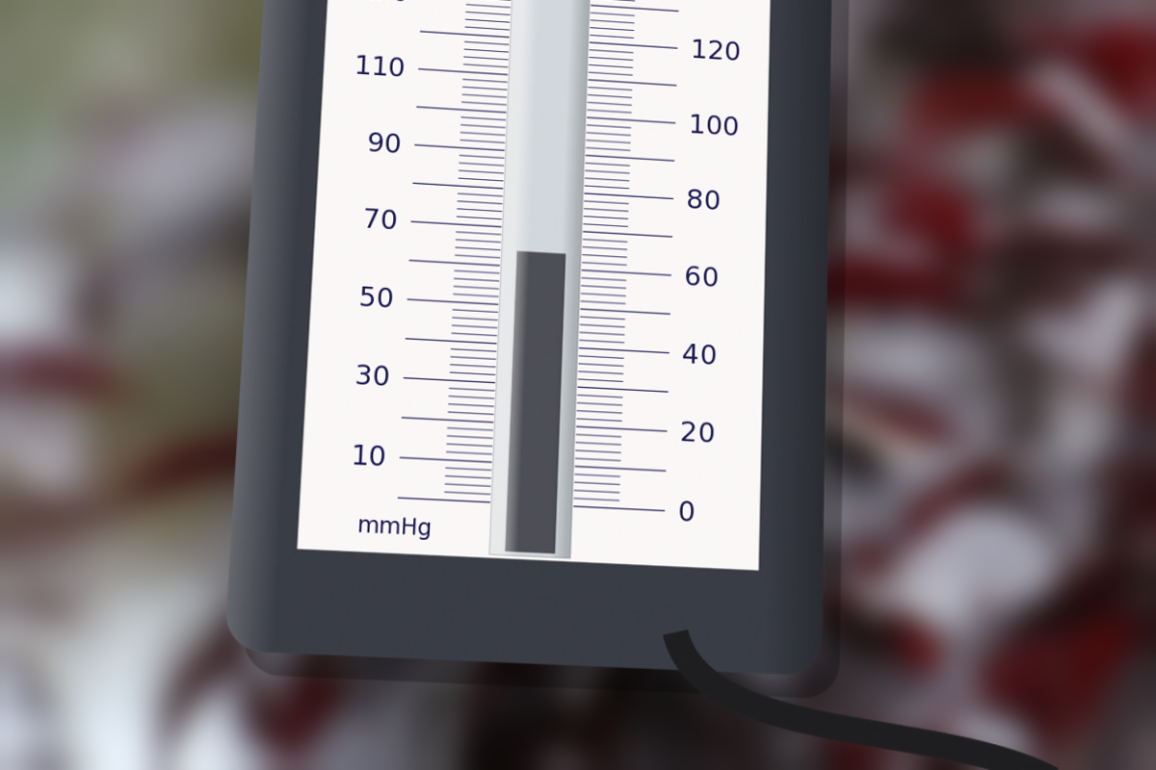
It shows 64
